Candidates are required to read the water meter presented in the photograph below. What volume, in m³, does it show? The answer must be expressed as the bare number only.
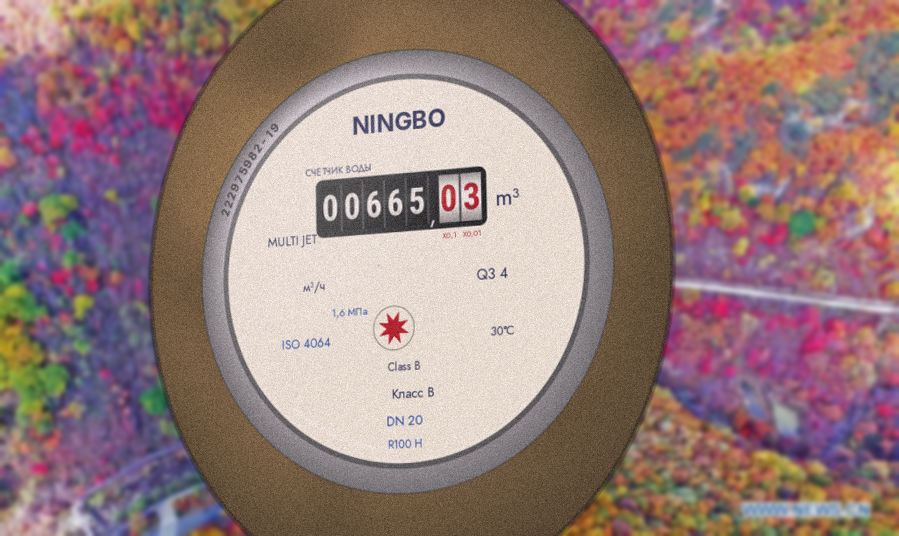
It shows 665.03
